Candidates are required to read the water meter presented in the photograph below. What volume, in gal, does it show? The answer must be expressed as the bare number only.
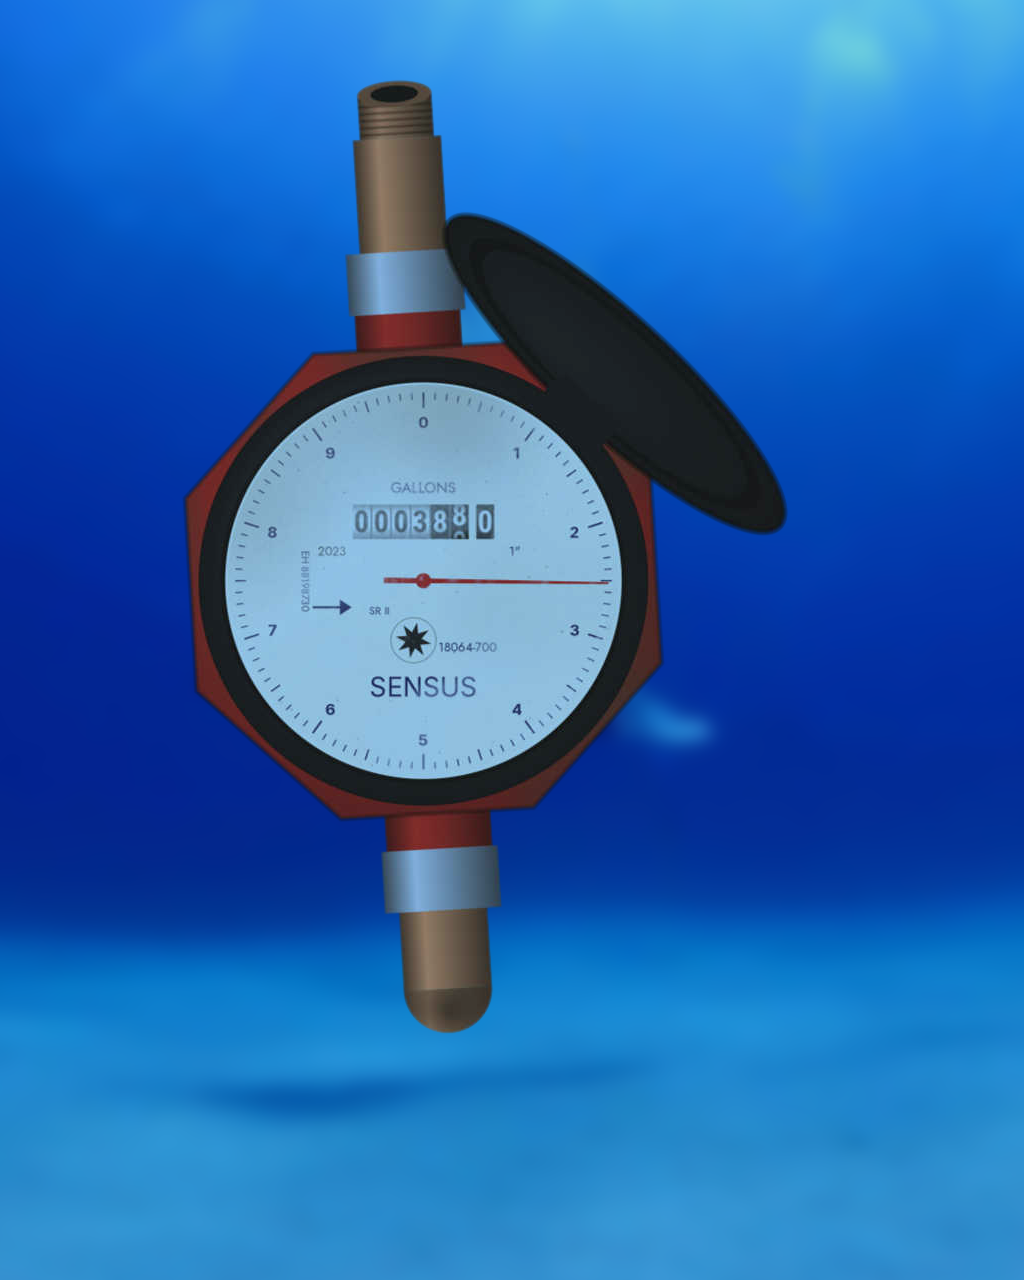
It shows 3882.5
